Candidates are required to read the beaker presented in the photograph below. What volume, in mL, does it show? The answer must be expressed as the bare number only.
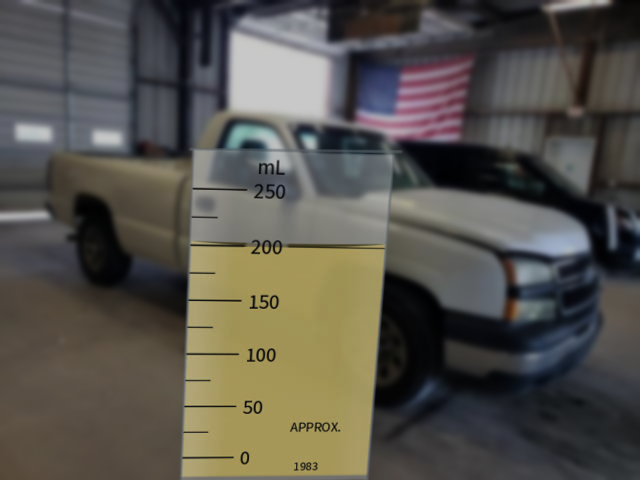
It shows 200
